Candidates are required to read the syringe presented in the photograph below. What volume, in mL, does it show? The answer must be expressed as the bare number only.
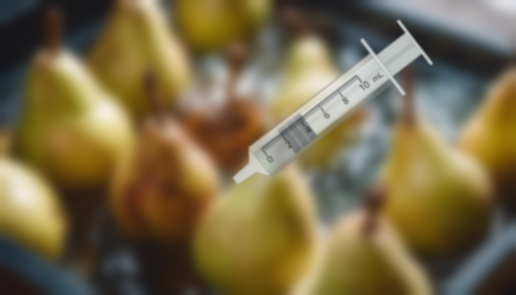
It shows 2
